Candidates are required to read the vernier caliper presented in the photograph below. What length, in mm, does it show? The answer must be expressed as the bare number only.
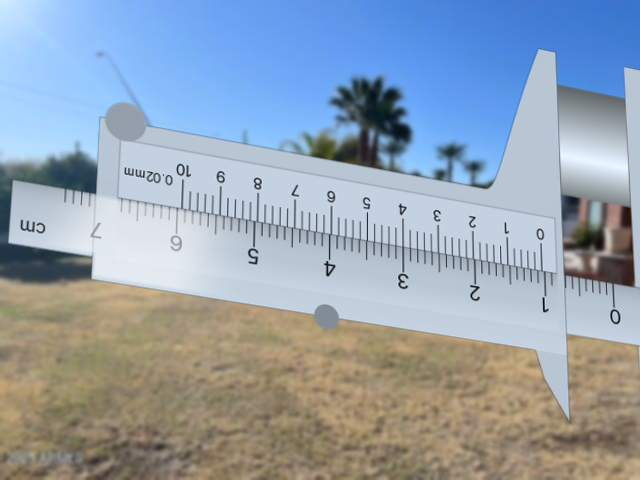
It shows 10.4
